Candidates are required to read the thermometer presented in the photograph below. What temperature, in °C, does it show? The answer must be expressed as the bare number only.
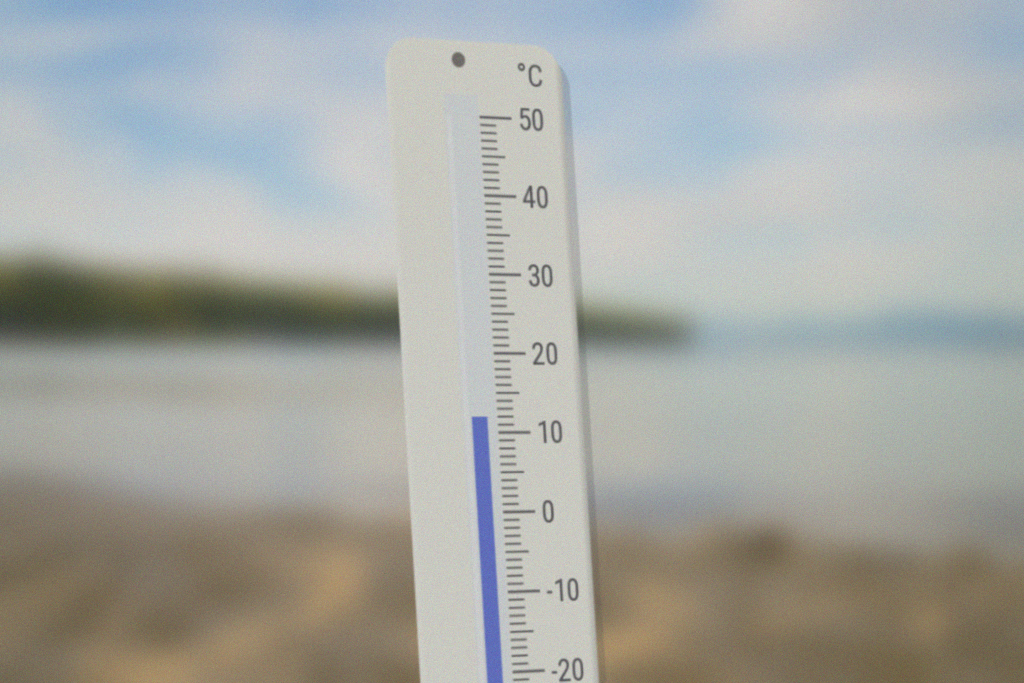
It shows 12
